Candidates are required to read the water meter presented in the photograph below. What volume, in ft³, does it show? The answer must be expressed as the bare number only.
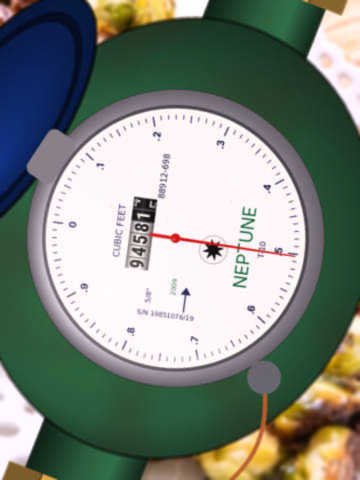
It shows 945814.50
